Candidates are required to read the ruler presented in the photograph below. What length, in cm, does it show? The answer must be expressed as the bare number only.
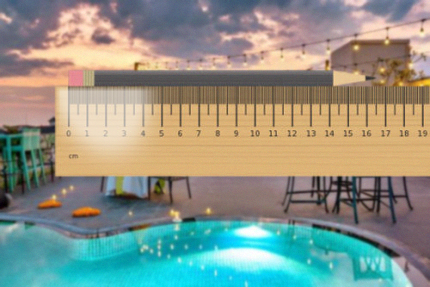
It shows 16.5
